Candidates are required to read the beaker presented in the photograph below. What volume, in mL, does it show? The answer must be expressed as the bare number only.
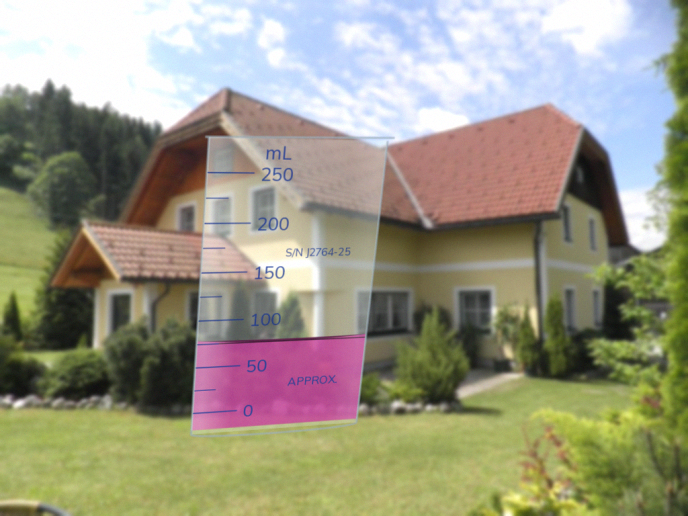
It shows 75
